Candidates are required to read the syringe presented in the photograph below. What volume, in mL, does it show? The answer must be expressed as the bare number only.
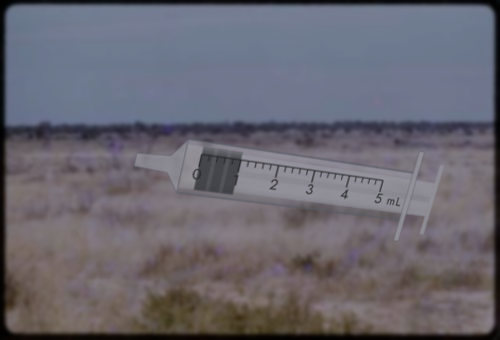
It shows 0
